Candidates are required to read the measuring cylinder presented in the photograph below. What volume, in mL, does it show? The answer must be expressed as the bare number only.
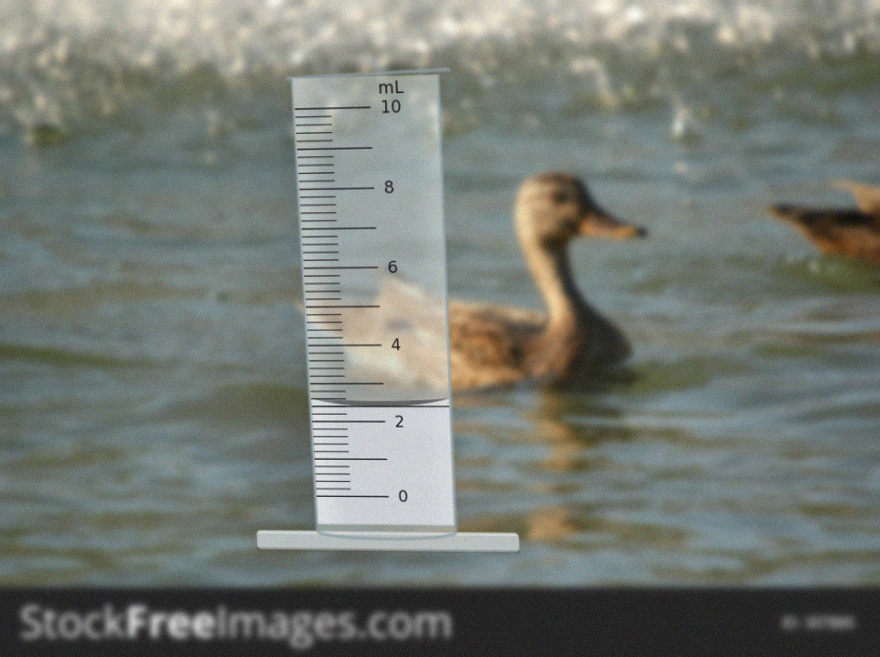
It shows 2.4
